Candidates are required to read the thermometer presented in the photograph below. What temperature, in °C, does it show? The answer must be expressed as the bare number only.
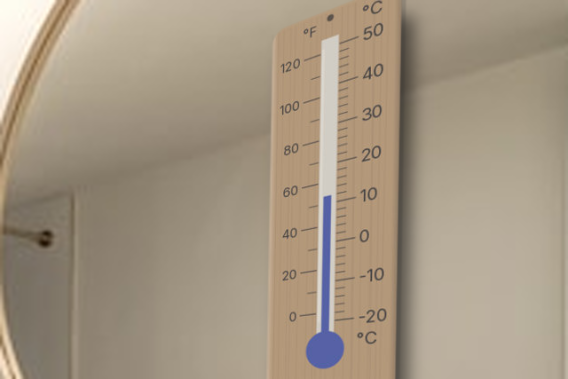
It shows 12
